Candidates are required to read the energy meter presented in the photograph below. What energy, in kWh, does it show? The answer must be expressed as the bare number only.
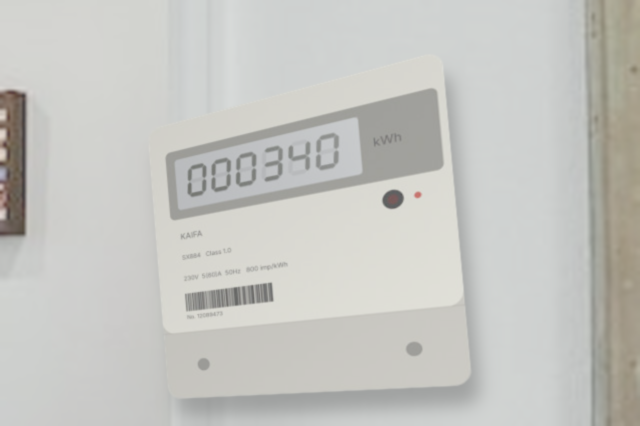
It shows 340
